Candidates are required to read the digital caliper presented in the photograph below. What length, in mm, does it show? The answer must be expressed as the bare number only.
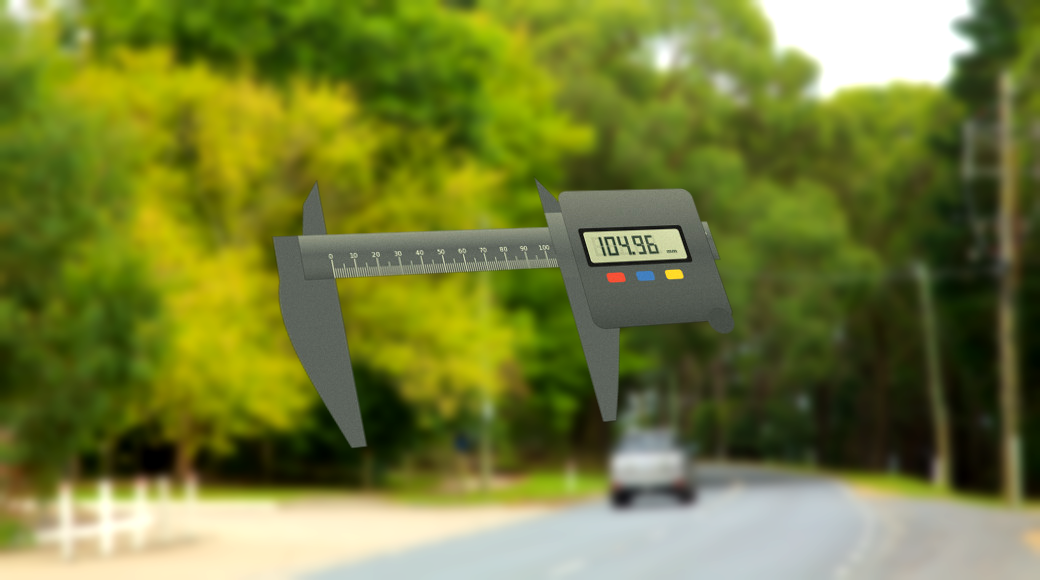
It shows 104.96
